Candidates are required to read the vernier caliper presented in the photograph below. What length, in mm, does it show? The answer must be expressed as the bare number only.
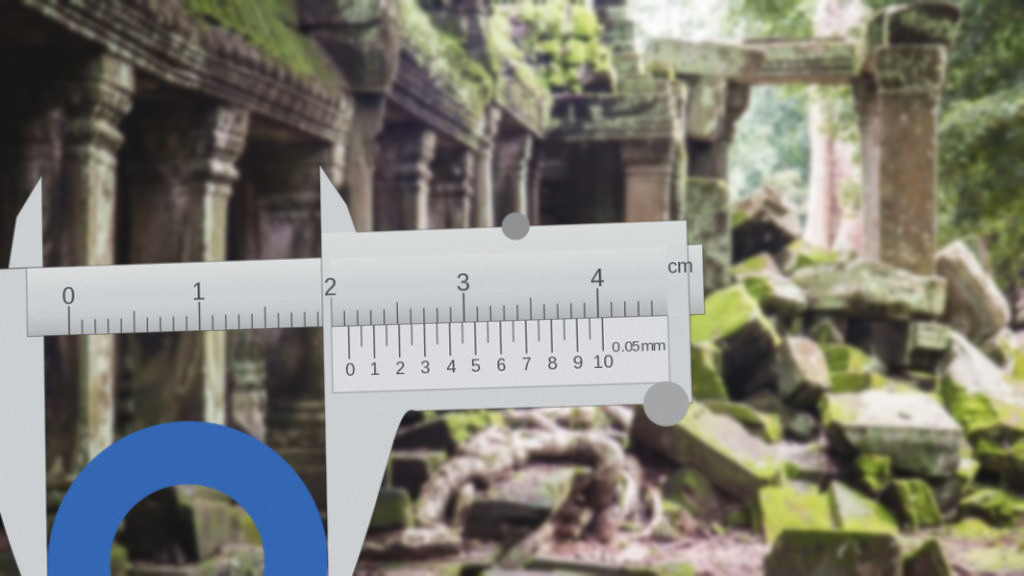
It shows 21.3
